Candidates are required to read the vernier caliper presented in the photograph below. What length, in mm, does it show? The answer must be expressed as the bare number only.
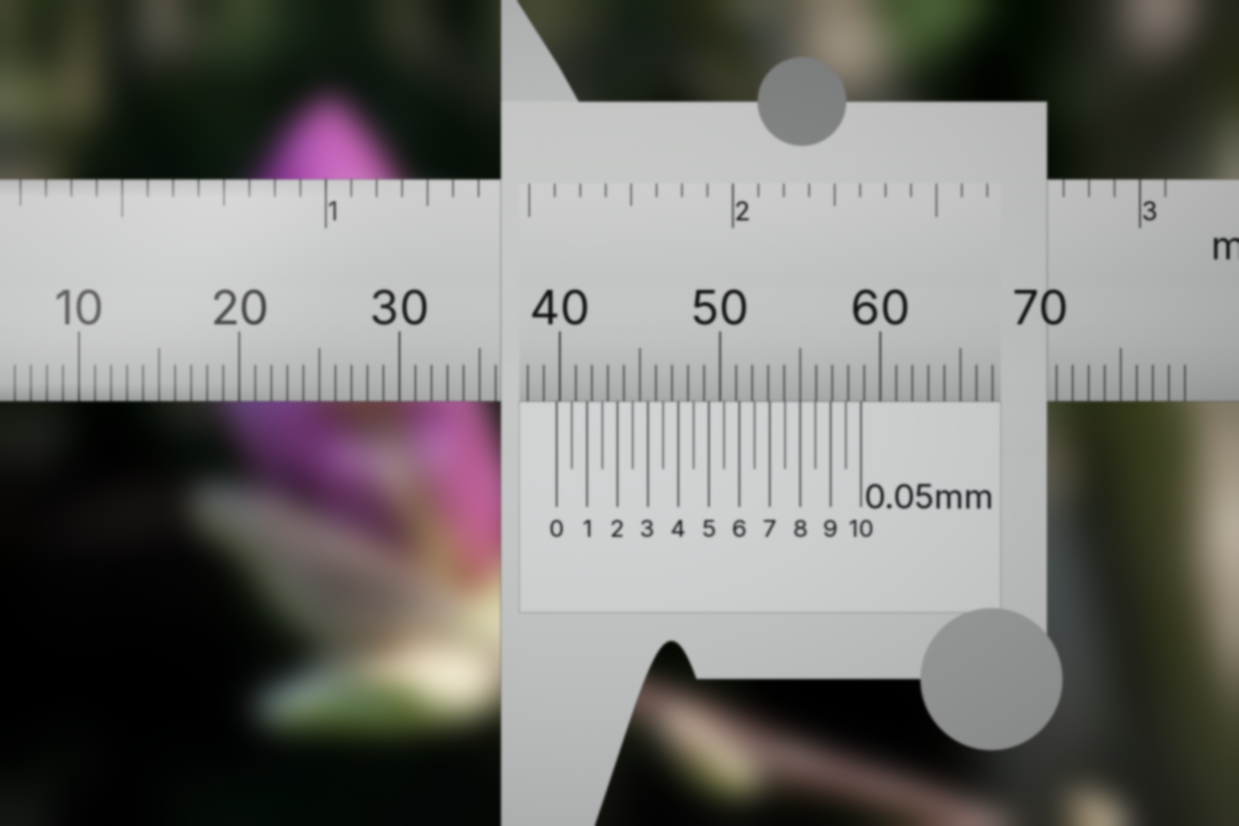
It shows 39.8
